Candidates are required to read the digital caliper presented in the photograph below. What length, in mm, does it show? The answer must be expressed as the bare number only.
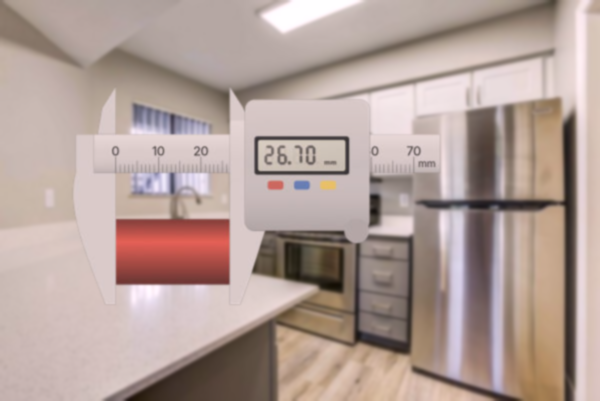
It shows 26.70
